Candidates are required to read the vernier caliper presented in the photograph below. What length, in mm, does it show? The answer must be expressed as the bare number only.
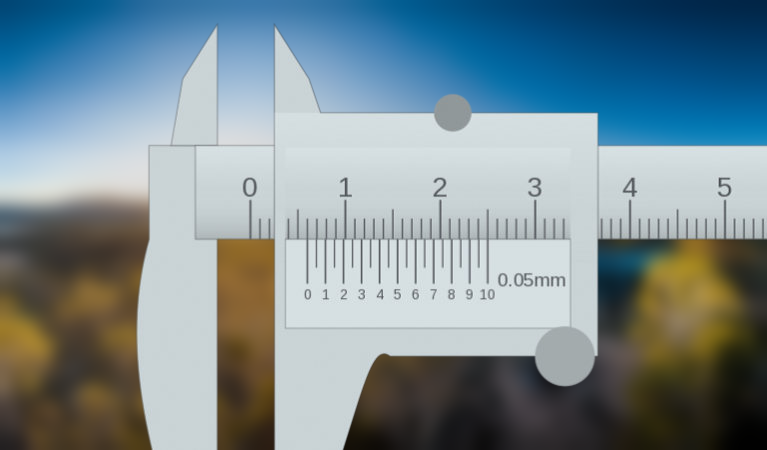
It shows 6.0
